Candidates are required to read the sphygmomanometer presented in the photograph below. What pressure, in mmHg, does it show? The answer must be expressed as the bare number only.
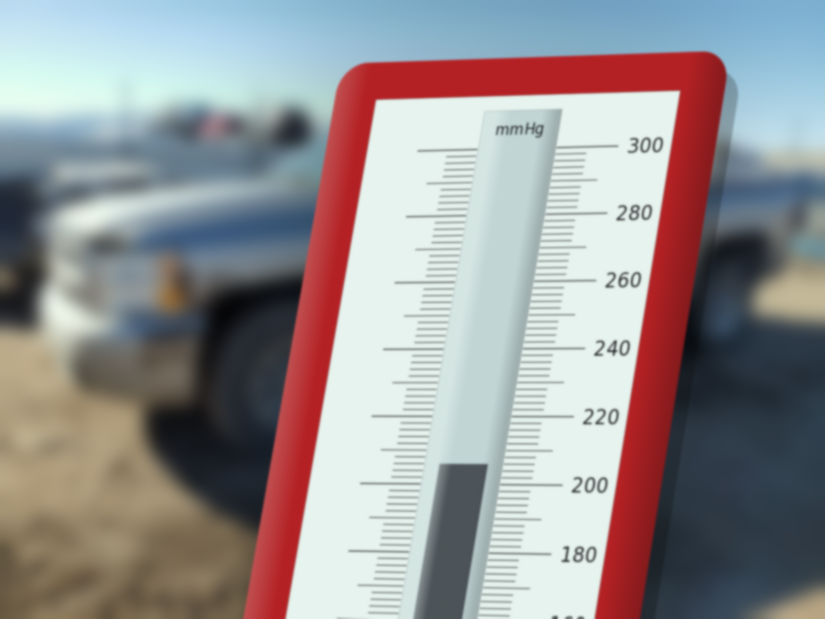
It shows 206
